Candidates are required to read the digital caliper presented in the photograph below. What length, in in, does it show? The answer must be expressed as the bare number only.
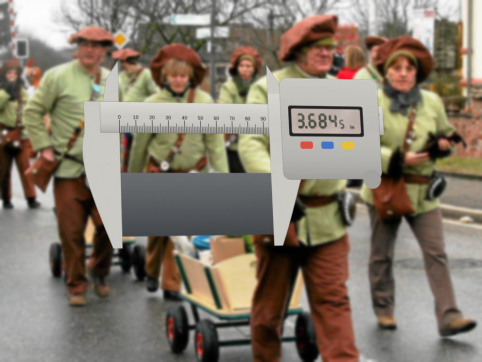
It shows 3.6845
